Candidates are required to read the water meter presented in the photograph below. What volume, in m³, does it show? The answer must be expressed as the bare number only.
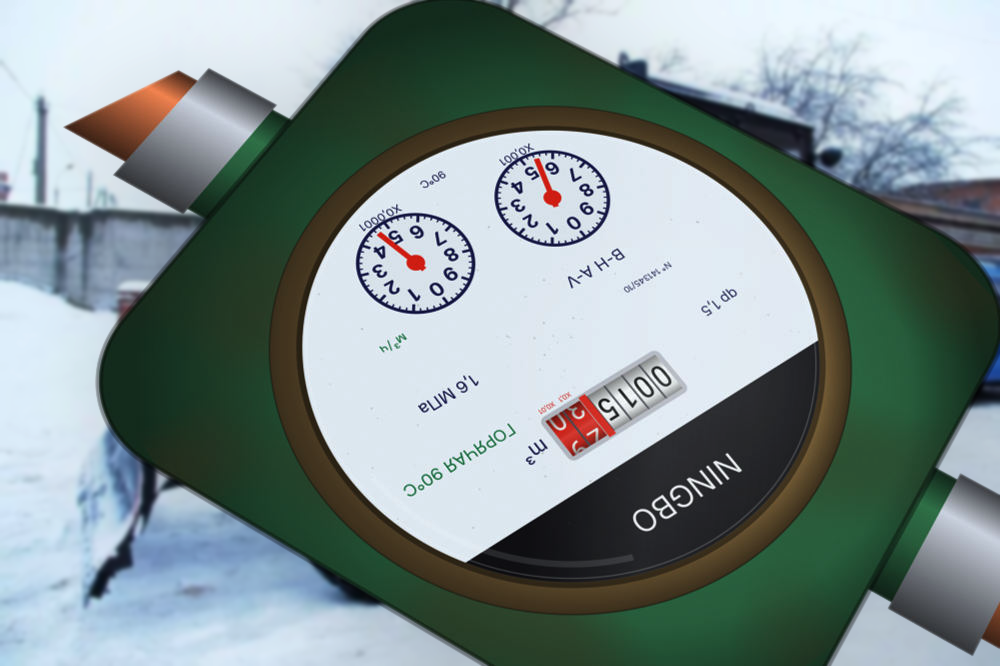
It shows 15.2954
